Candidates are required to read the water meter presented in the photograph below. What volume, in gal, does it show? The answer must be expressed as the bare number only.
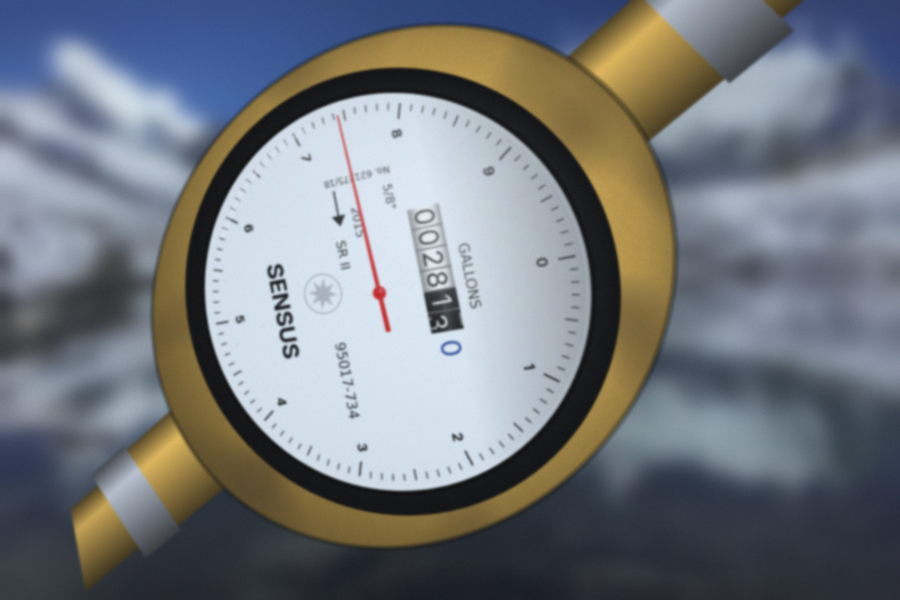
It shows 28127.4
